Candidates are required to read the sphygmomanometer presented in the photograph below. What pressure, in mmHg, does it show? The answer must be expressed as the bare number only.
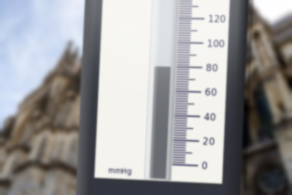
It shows 80
